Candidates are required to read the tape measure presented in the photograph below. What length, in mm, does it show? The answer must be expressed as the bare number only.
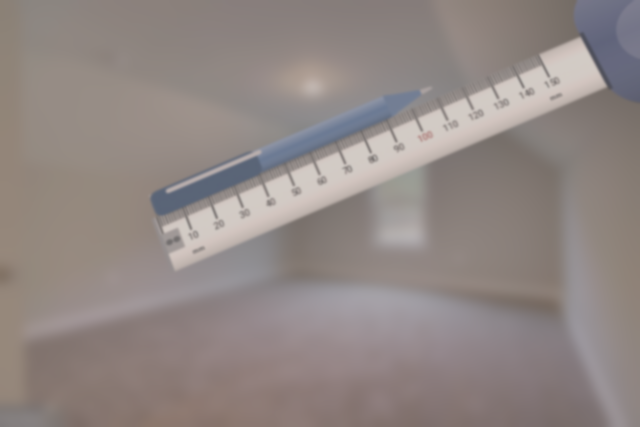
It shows 110
